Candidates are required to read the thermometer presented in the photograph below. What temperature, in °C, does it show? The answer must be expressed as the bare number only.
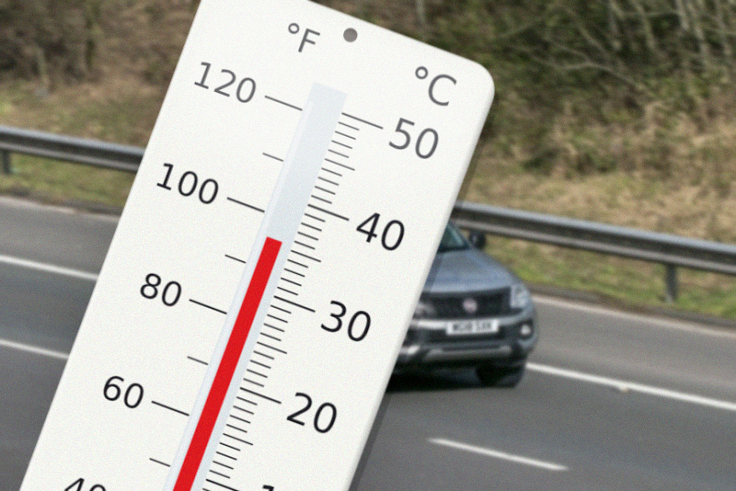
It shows 35.5
